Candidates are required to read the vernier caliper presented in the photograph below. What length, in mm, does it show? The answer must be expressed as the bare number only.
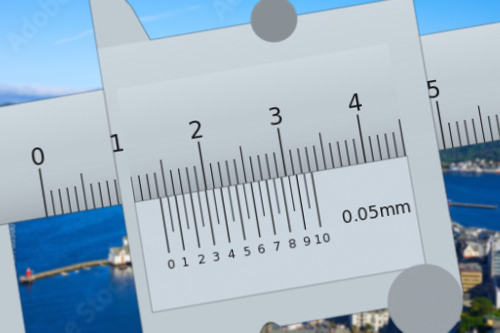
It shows 14.2
